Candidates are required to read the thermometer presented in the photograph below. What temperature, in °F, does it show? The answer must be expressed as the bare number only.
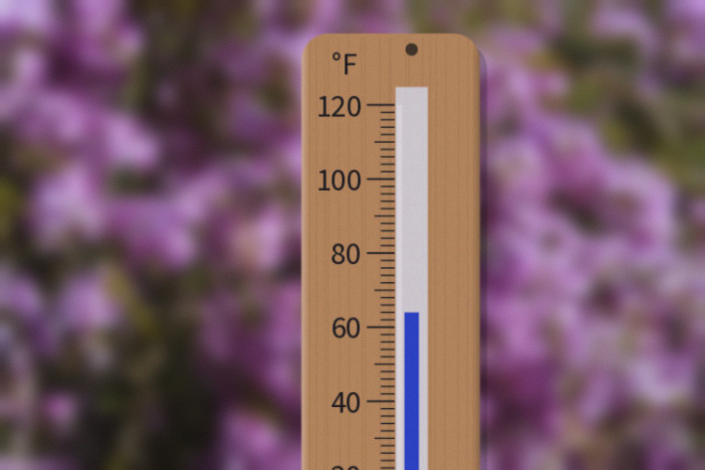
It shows 64
